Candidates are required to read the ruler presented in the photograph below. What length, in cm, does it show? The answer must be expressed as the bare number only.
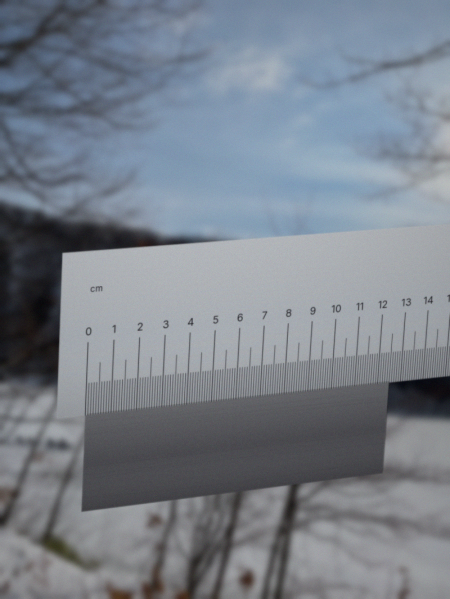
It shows 12.5
